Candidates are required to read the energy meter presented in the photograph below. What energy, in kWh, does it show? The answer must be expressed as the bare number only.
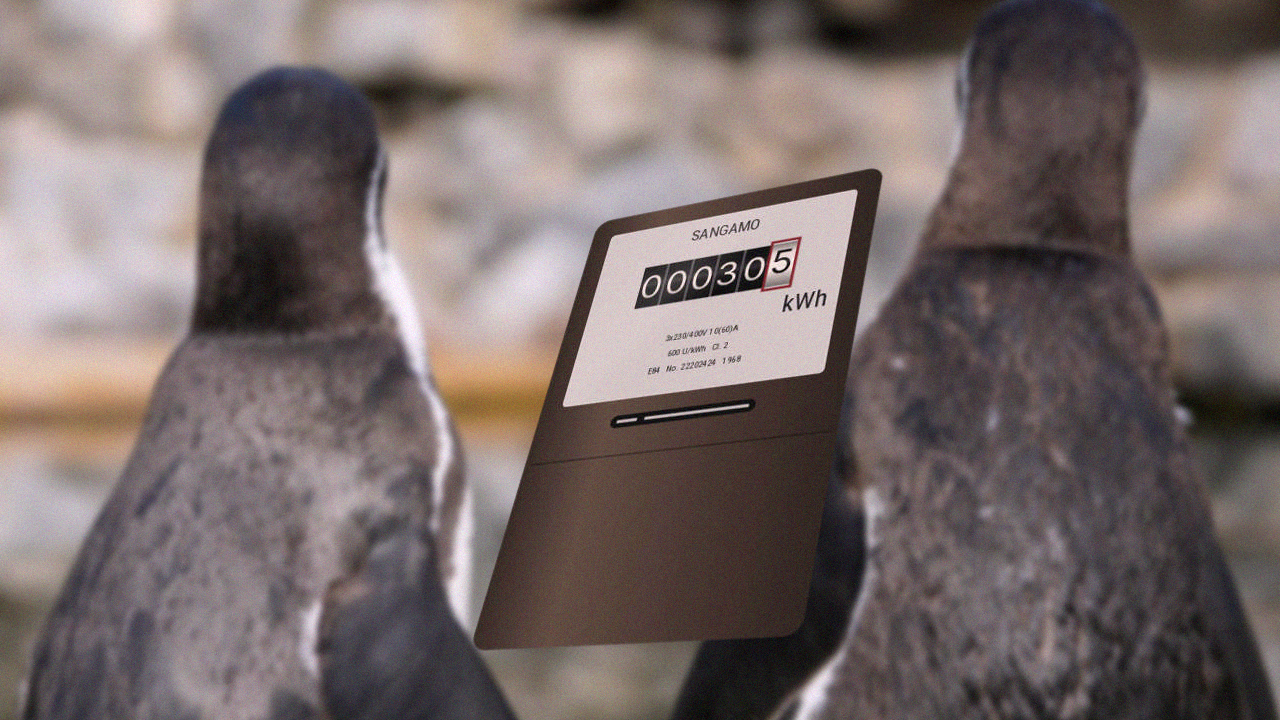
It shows 30.5
